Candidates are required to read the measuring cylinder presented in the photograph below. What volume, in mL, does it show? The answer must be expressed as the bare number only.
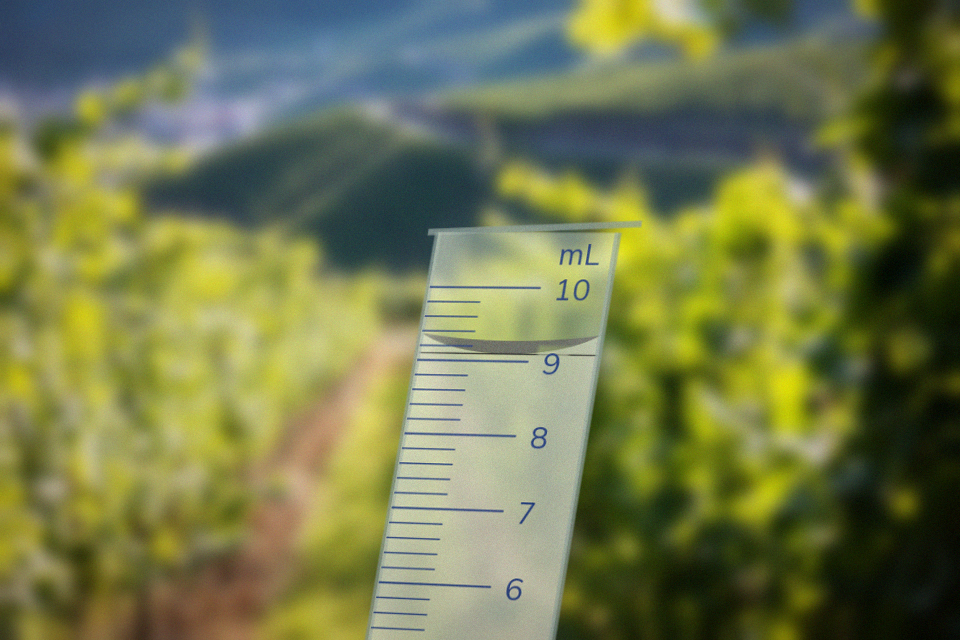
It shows 9.1
